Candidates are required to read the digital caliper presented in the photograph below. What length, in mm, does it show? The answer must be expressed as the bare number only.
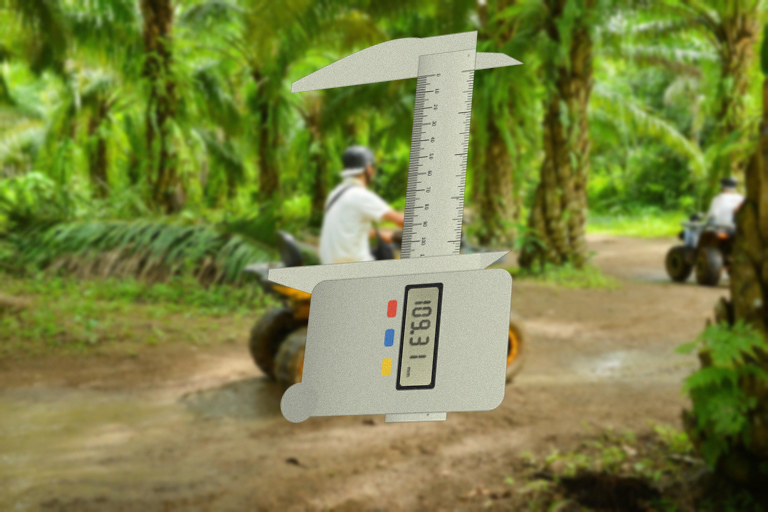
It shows 109.31
